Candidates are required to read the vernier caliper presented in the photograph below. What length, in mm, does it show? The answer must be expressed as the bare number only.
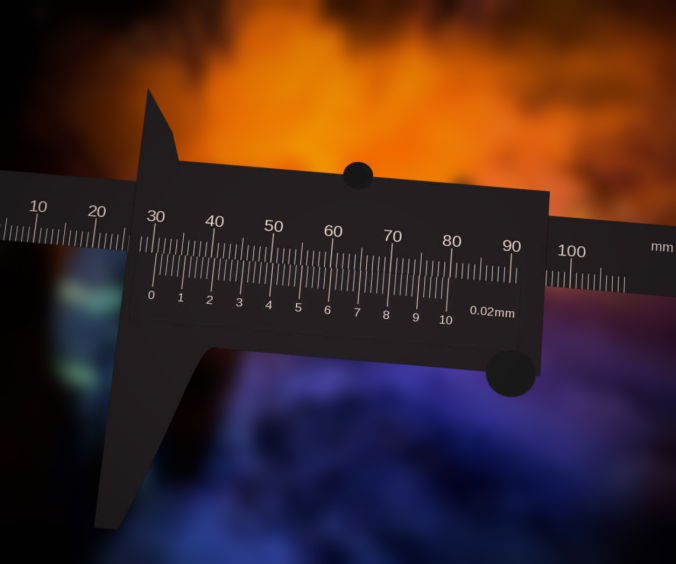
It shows 30.8
